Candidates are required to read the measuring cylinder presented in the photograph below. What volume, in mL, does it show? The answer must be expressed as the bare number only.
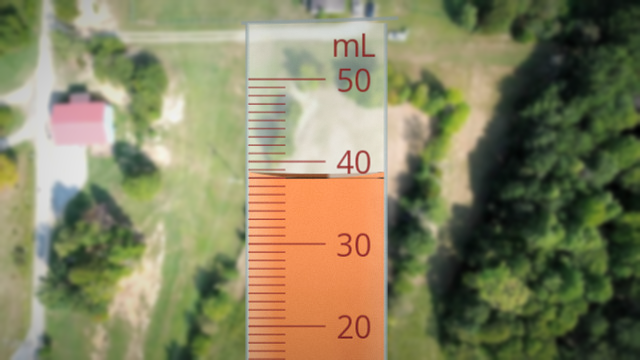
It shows 38
